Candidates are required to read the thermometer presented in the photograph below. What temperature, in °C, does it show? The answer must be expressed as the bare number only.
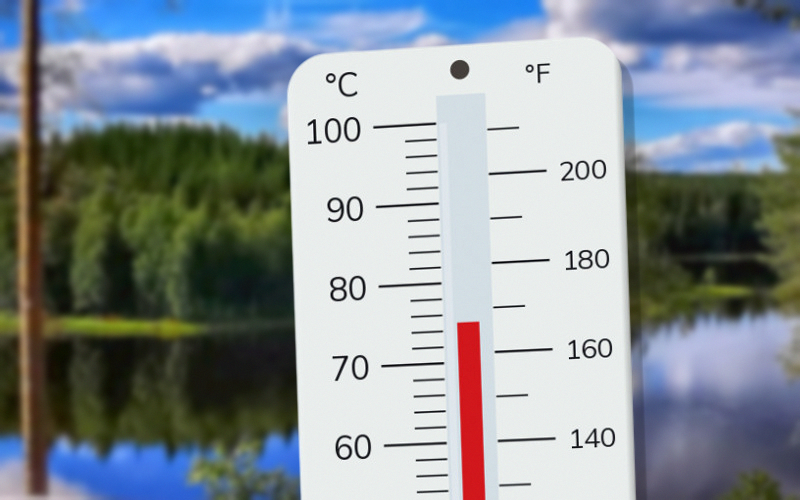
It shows 75
